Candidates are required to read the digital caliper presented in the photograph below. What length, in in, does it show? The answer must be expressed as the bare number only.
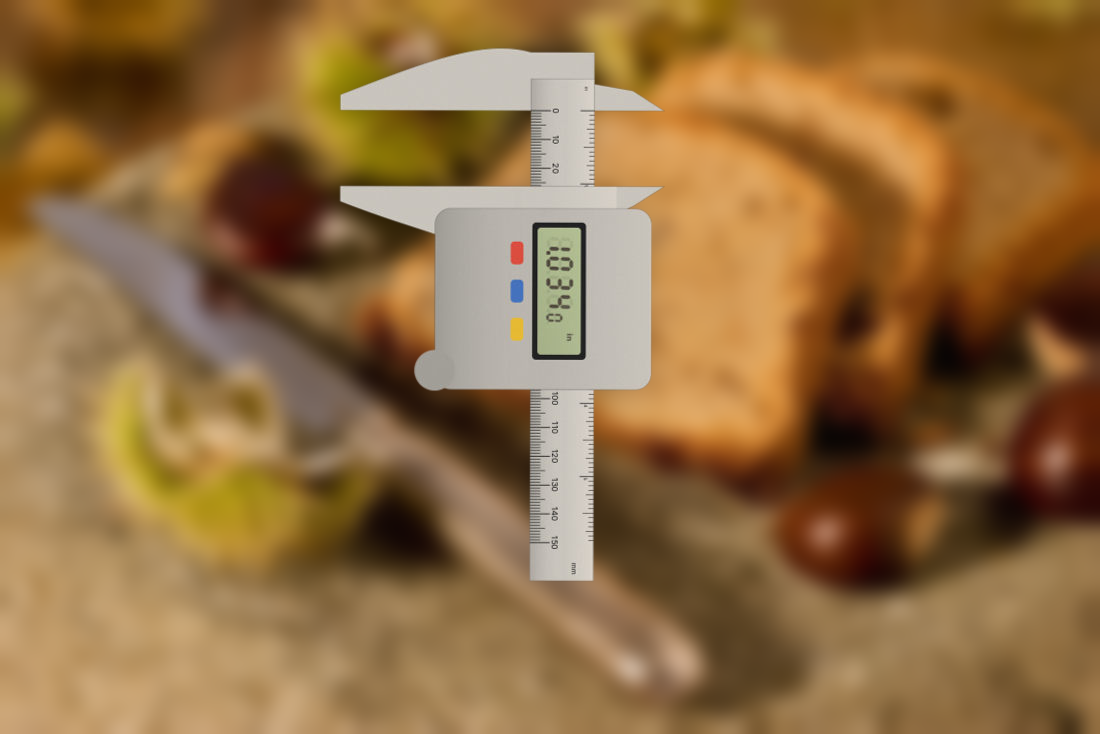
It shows 1.0340
